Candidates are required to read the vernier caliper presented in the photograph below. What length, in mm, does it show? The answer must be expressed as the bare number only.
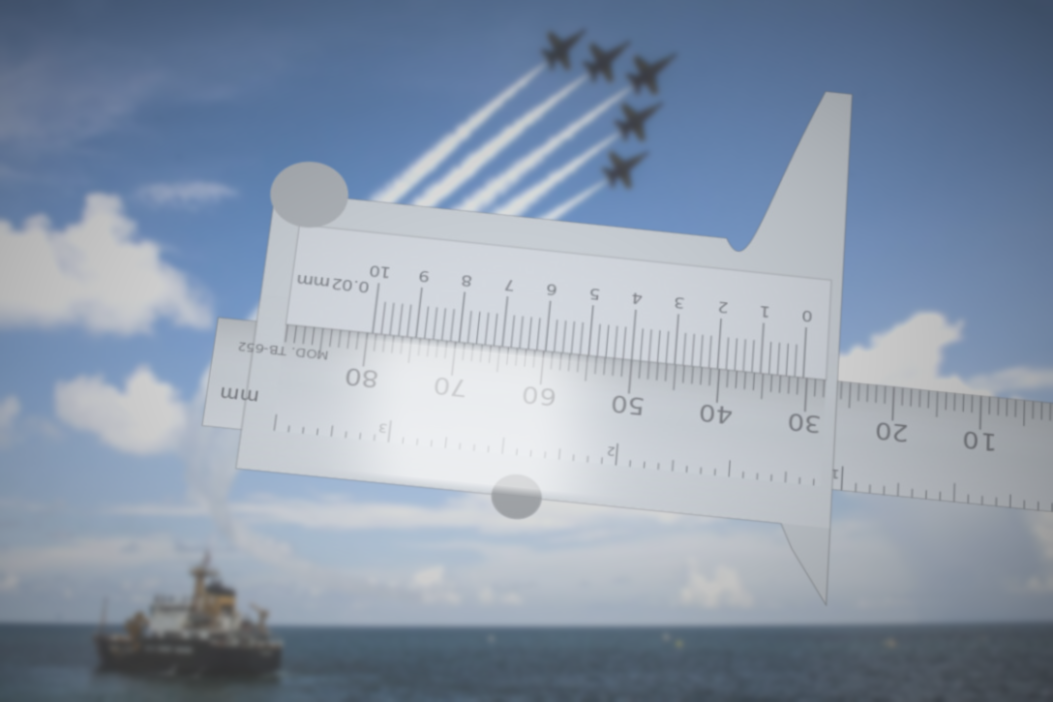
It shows 30.4
